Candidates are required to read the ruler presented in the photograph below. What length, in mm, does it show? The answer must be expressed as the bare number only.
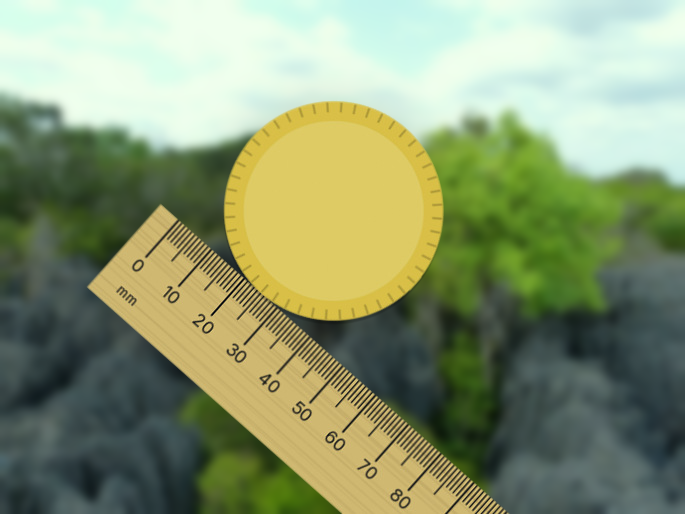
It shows 50
